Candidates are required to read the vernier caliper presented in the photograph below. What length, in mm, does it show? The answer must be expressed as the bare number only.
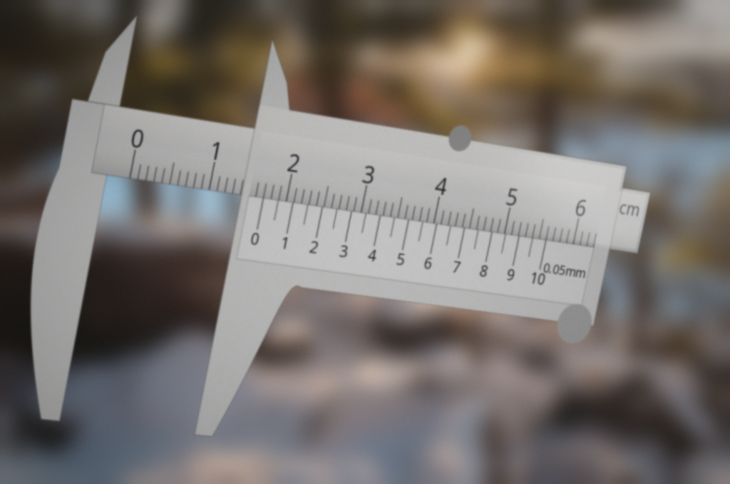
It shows 17.0
